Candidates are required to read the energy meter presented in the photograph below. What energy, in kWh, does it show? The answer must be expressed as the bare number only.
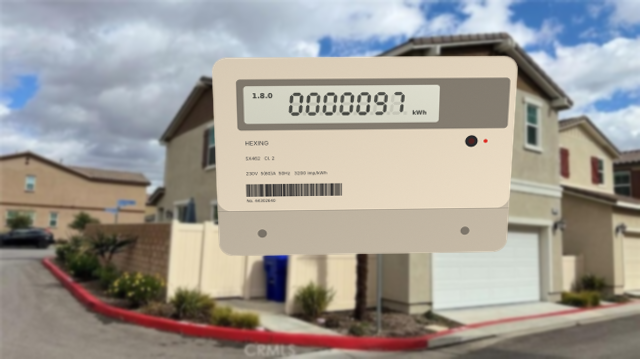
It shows 97
